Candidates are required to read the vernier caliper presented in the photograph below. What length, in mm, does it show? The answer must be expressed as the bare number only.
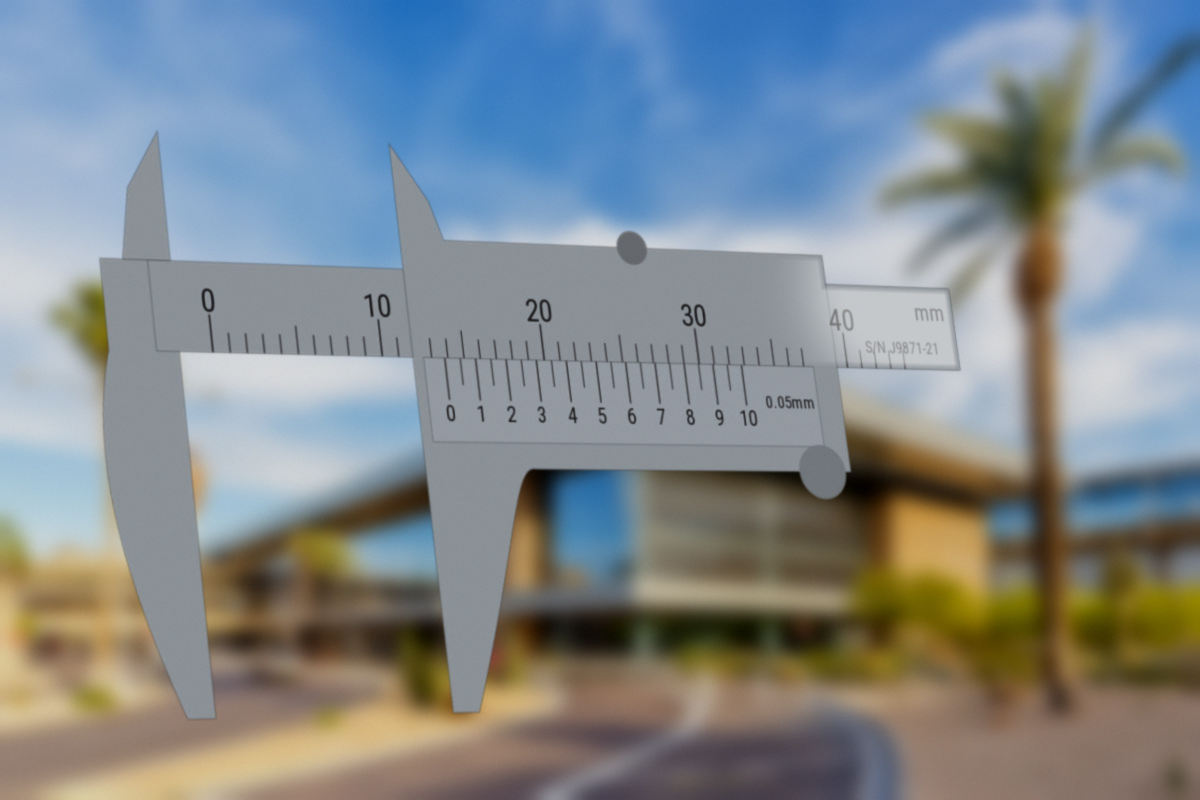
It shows 13.8
